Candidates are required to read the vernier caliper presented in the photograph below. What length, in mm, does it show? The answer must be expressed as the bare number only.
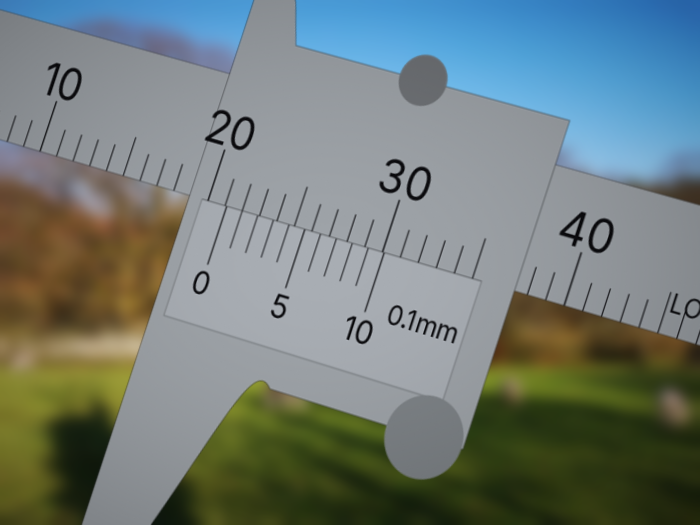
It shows 21.1
